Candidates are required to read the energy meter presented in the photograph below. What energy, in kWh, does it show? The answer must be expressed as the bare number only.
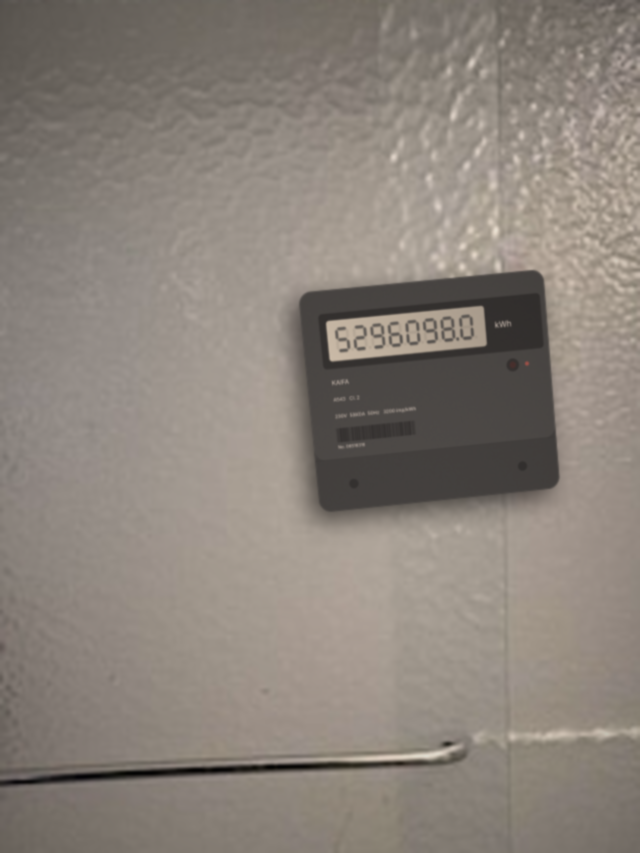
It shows 5296098.0
